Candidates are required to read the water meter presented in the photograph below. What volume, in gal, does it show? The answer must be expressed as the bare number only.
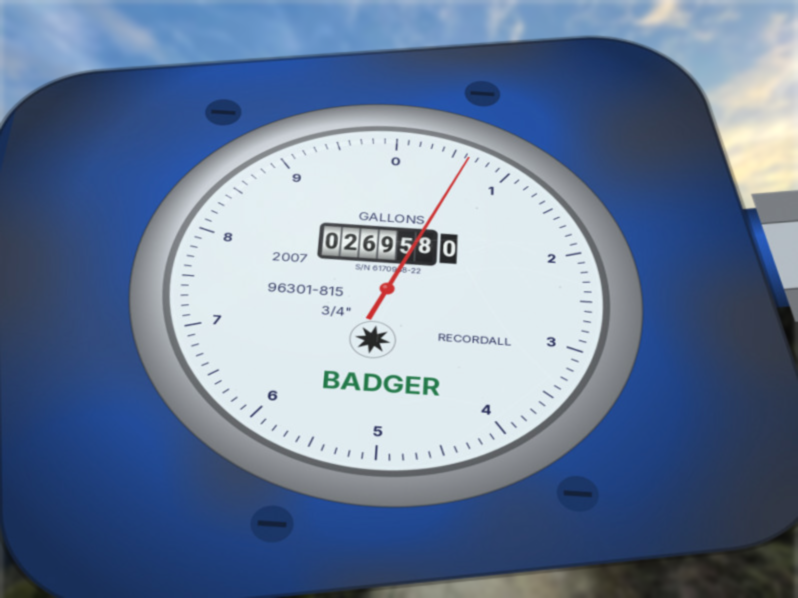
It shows 269580.6
